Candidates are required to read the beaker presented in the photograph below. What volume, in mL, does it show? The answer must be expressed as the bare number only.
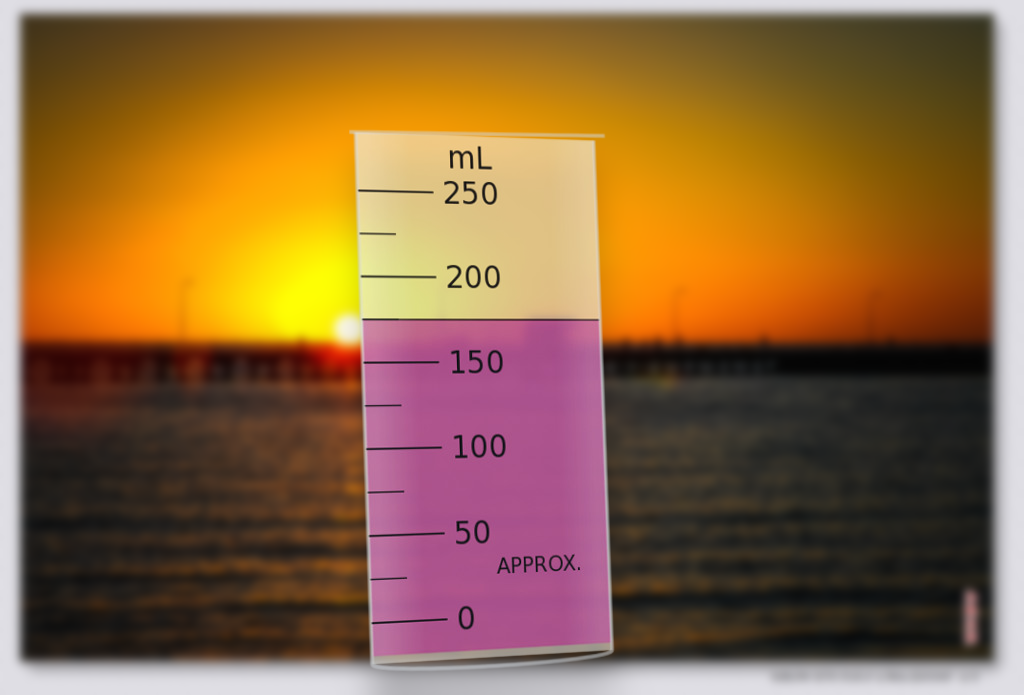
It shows 175
